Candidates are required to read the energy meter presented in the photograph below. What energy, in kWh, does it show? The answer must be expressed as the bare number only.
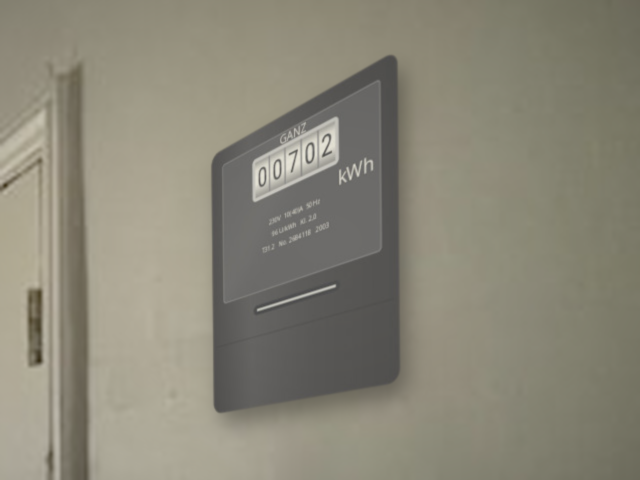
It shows 702
